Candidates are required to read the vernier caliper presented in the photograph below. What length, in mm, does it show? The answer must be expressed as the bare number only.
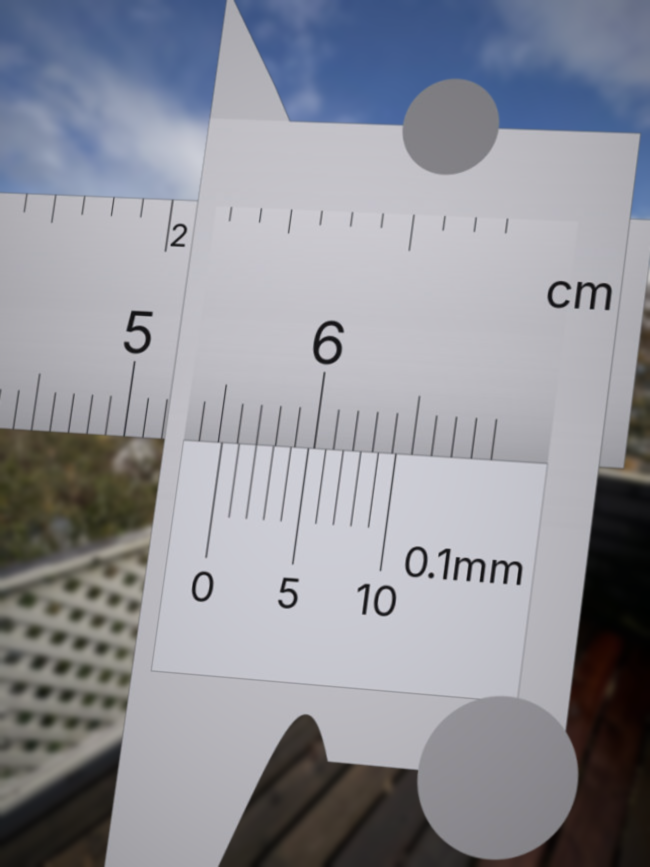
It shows 55.2
